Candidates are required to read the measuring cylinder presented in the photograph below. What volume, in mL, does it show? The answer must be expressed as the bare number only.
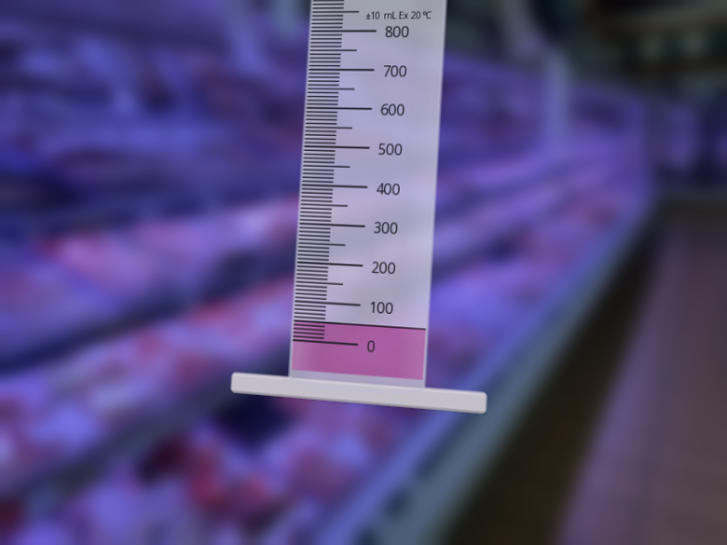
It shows 50
